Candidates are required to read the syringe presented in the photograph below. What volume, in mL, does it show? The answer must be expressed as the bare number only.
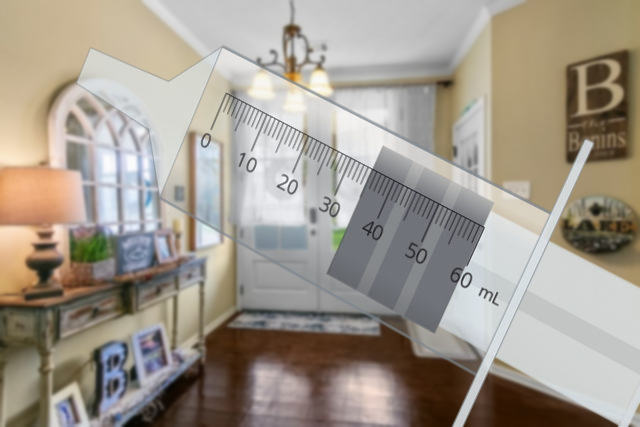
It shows 35
